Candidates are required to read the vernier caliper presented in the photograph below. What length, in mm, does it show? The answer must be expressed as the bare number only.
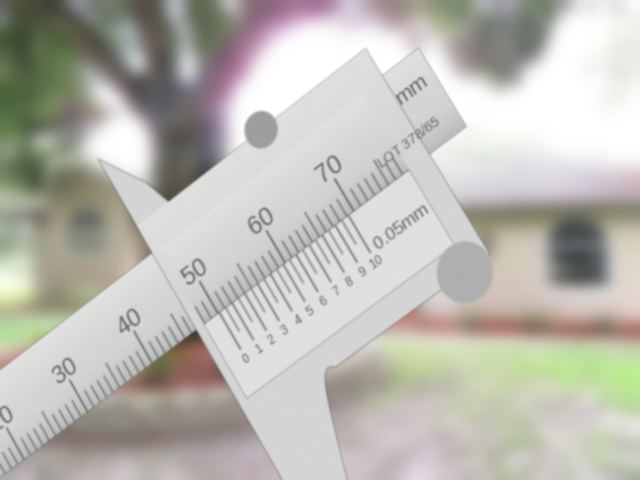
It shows 50.2
